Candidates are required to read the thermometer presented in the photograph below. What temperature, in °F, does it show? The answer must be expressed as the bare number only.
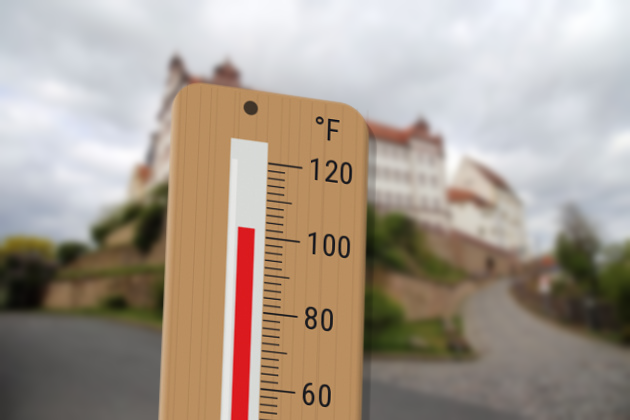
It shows 102
